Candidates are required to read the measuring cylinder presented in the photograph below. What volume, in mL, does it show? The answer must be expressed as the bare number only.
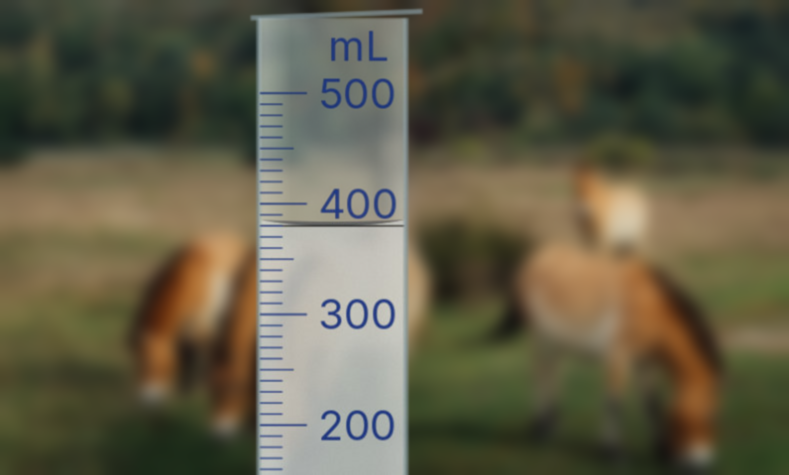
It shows 380
